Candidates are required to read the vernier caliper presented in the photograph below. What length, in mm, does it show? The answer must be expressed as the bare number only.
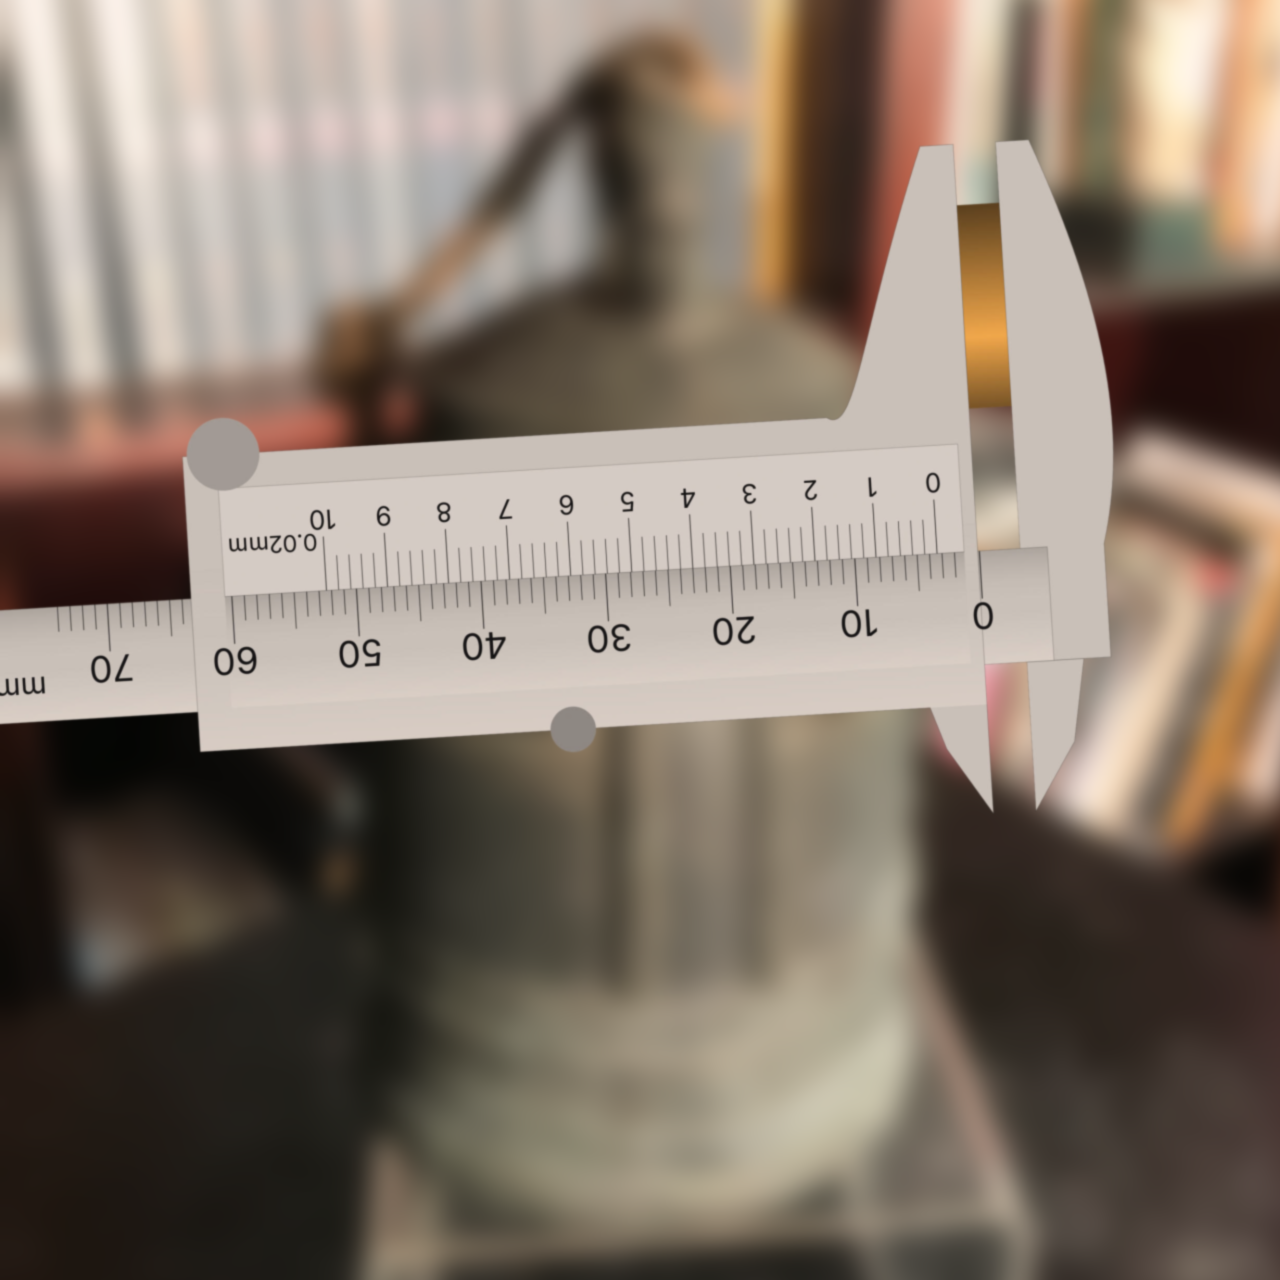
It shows 3.4
